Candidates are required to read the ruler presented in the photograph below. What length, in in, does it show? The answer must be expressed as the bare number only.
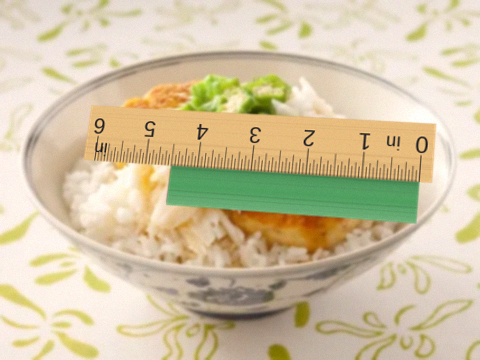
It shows 4.5
